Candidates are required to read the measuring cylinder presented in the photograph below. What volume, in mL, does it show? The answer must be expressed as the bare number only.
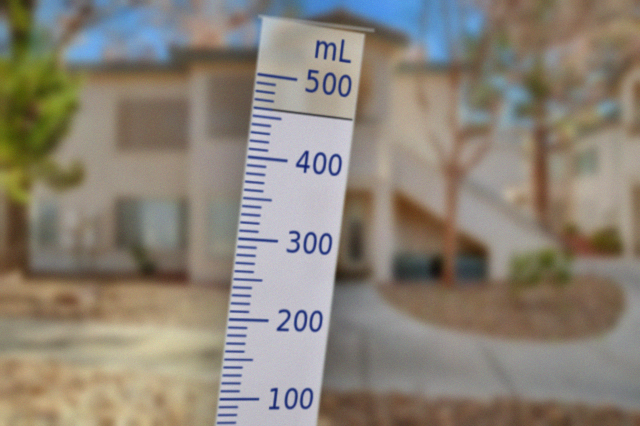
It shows 460
